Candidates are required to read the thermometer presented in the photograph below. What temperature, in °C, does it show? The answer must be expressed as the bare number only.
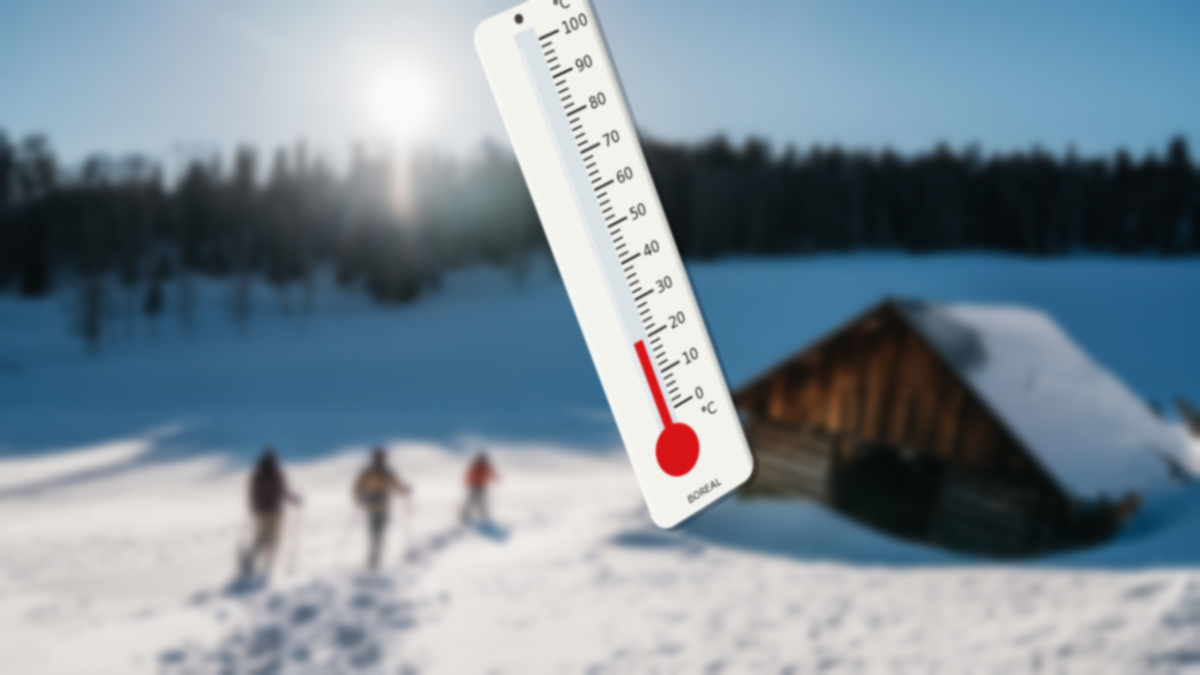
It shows 20
